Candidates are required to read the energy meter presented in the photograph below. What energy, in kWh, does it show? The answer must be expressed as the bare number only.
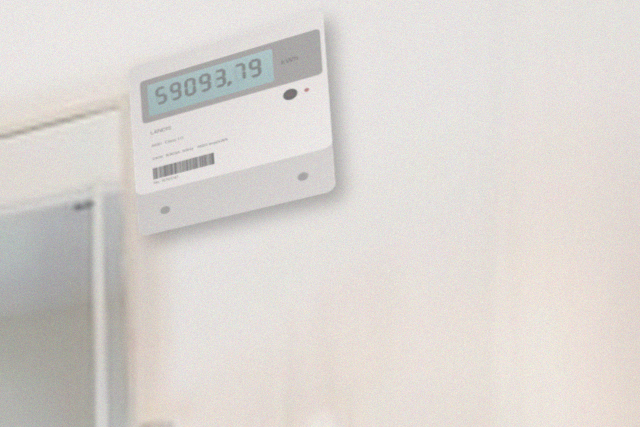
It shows 59093.79
